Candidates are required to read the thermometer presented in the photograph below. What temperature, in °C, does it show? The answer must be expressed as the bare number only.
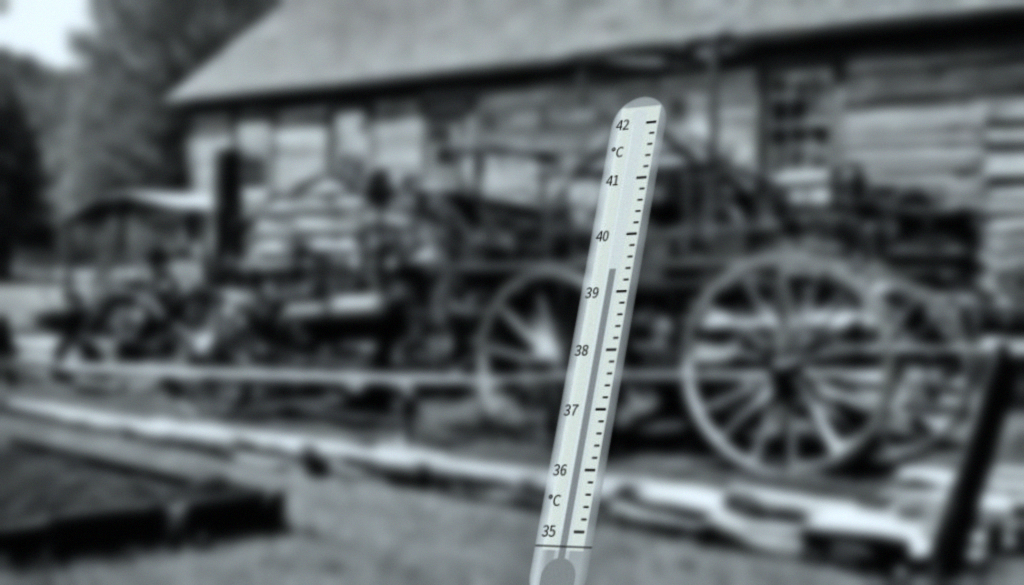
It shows 39.4
